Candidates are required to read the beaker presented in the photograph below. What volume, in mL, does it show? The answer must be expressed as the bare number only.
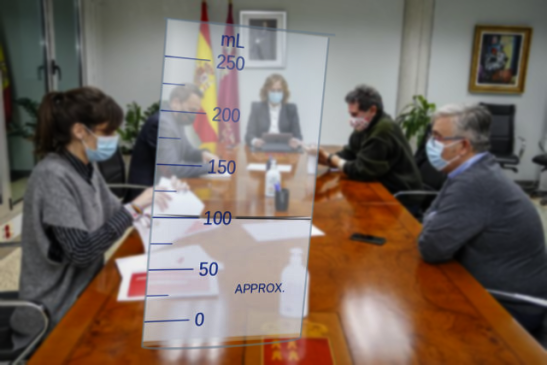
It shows 100
